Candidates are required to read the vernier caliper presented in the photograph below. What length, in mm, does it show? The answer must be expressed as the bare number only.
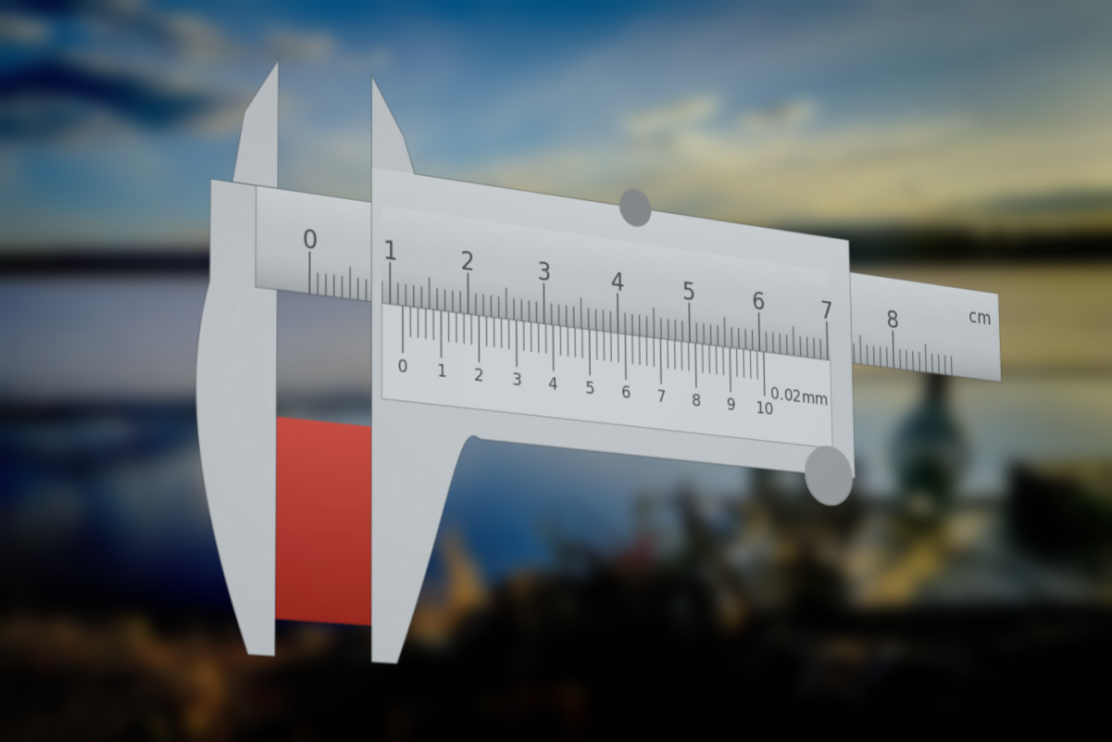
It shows 11.6
